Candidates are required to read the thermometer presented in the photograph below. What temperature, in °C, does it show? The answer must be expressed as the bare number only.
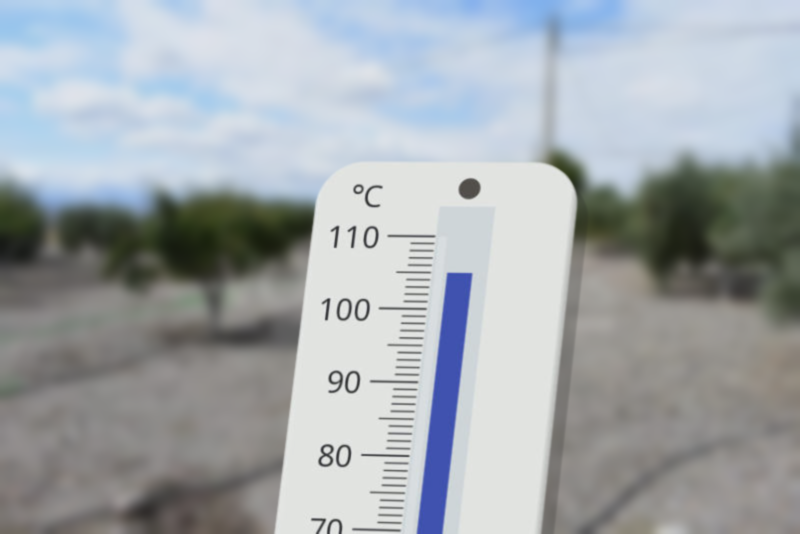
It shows 105
